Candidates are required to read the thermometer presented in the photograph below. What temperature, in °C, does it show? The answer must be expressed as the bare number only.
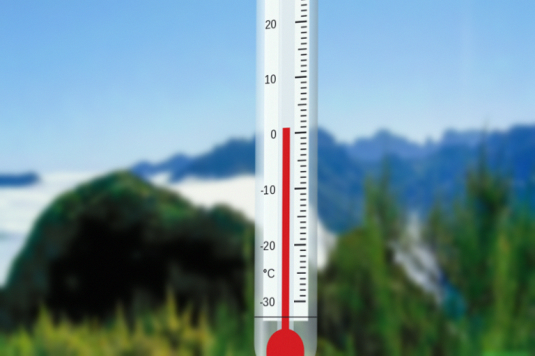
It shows 1
